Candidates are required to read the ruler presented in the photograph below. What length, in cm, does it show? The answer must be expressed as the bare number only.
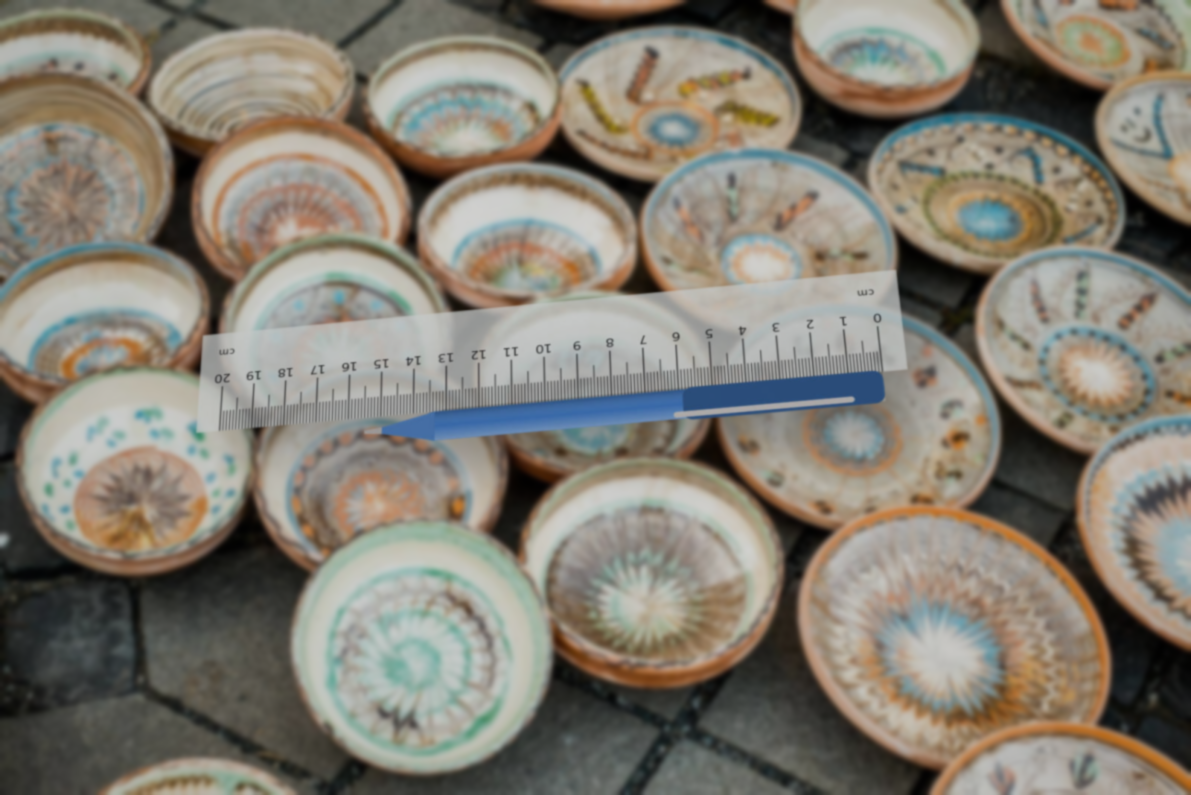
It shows 15.5
